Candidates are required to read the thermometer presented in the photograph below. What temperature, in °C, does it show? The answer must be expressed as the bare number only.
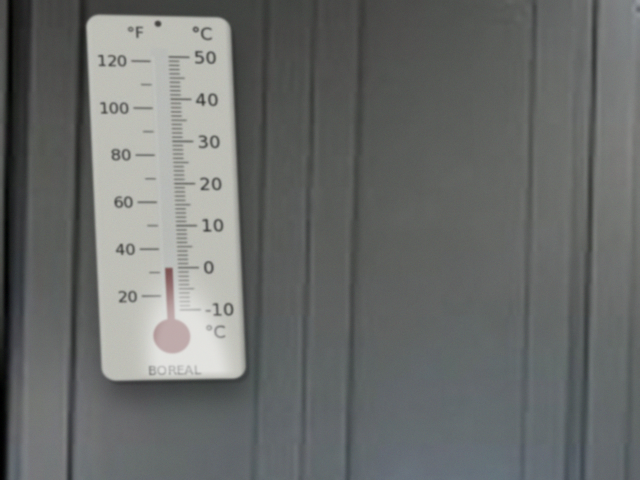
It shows 0
